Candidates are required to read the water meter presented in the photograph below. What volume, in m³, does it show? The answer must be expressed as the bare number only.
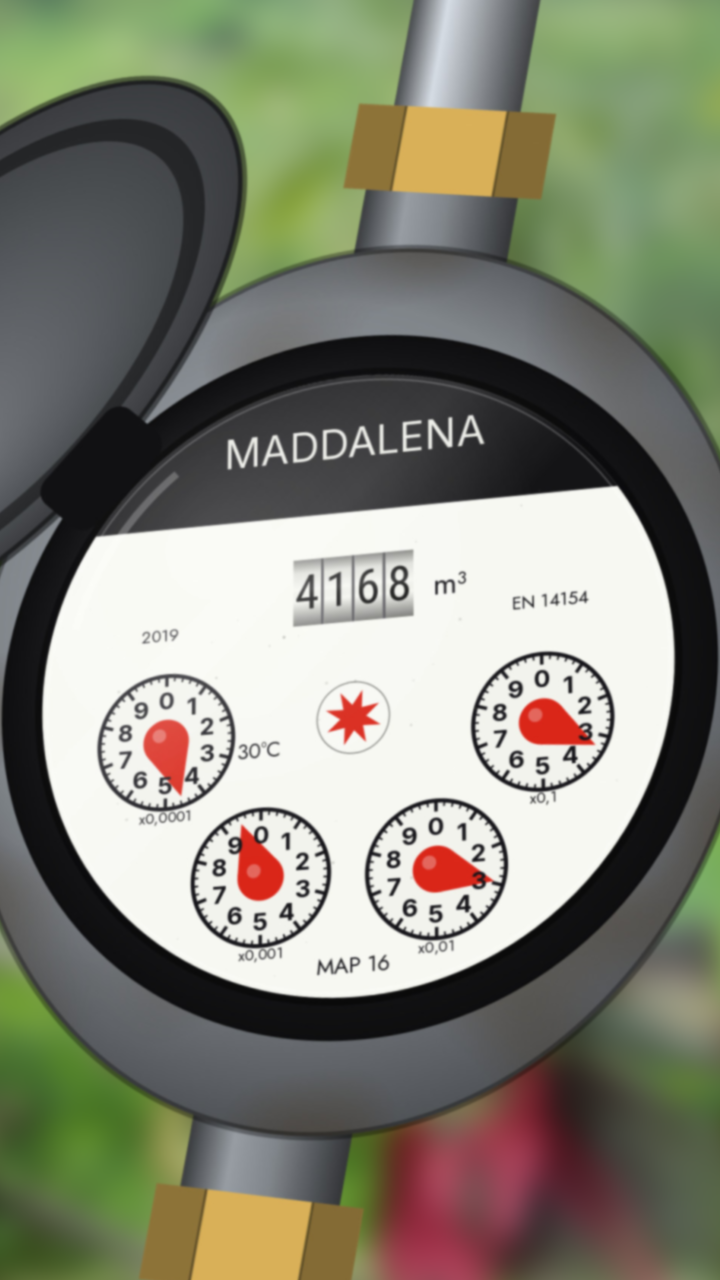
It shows 4168.3294
